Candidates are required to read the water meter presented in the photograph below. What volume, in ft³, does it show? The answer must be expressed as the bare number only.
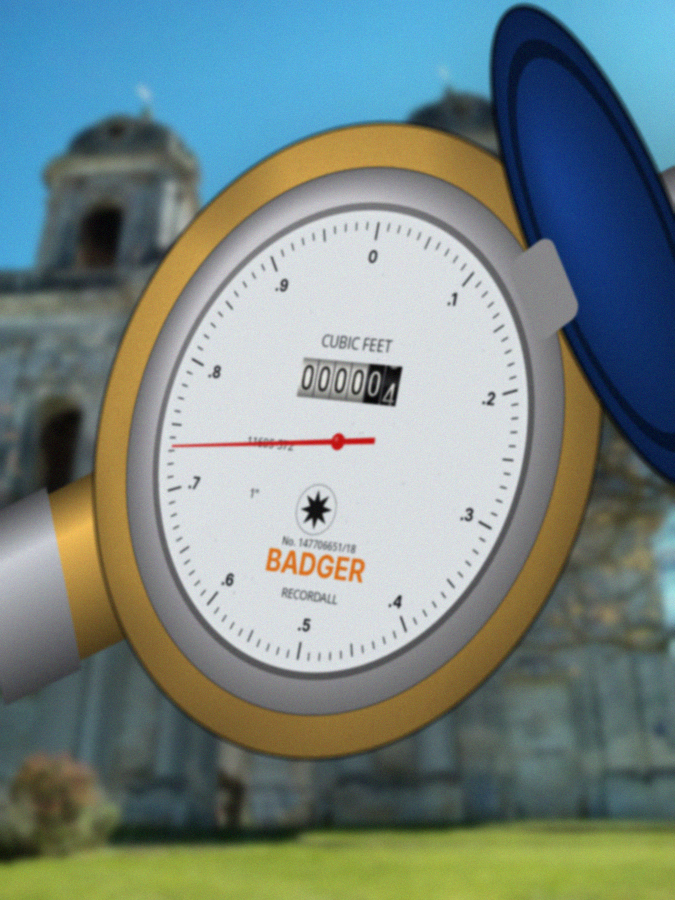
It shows 3.73
